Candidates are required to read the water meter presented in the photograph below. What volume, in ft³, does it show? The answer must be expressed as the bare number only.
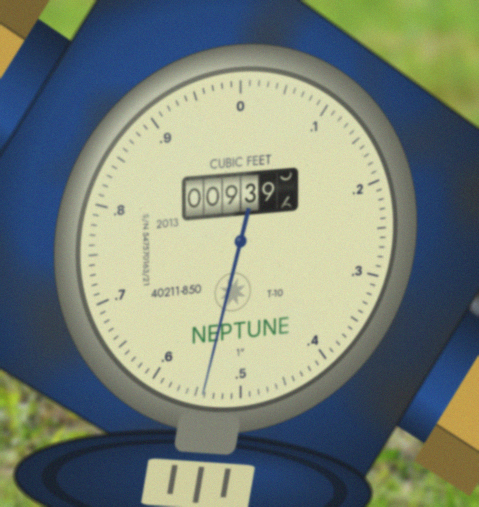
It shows 9395.54
